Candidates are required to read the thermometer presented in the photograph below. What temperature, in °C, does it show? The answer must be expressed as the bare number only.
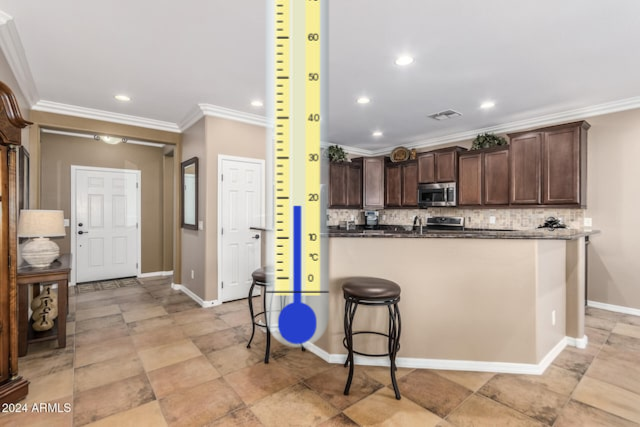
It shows 18
